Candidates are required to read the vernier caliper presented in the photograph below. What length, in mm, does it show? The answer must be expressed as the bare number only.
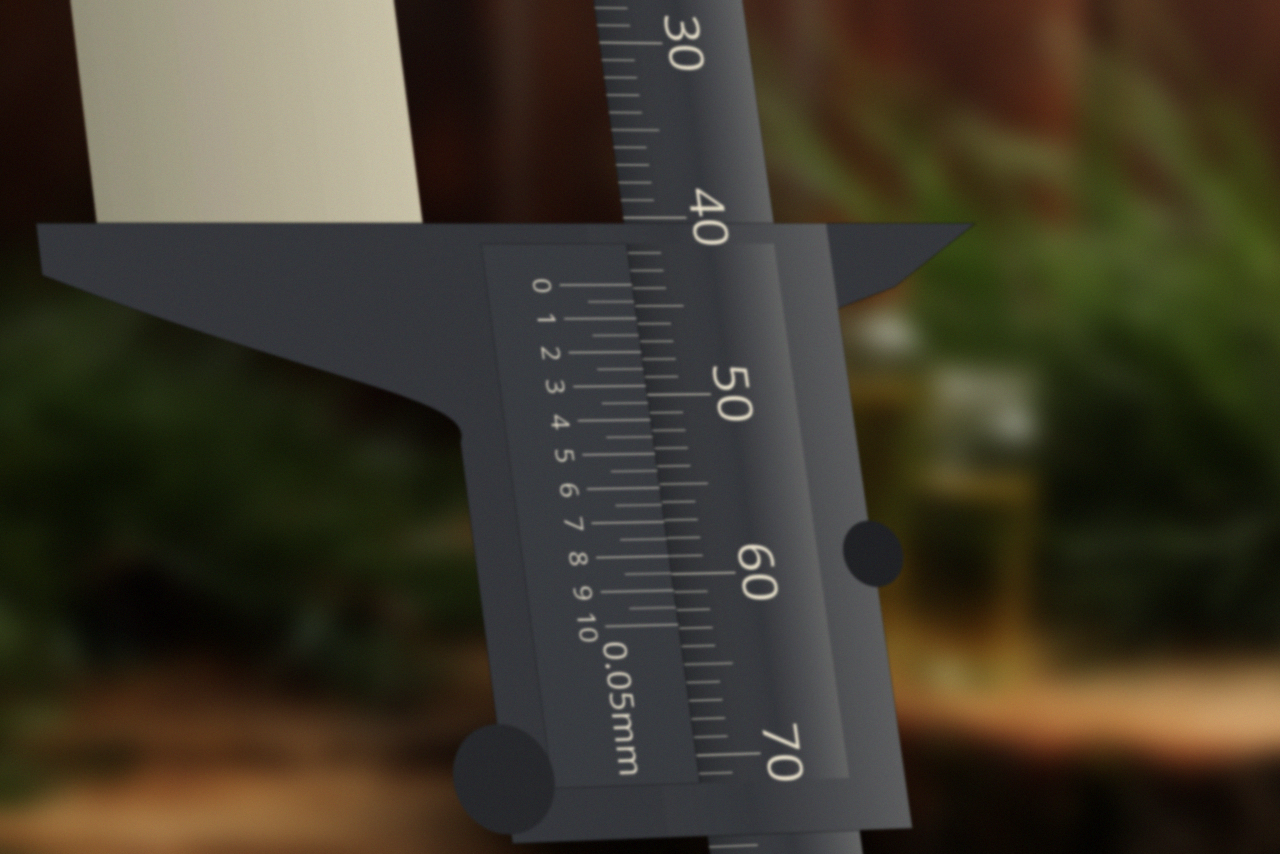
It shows 43.8
